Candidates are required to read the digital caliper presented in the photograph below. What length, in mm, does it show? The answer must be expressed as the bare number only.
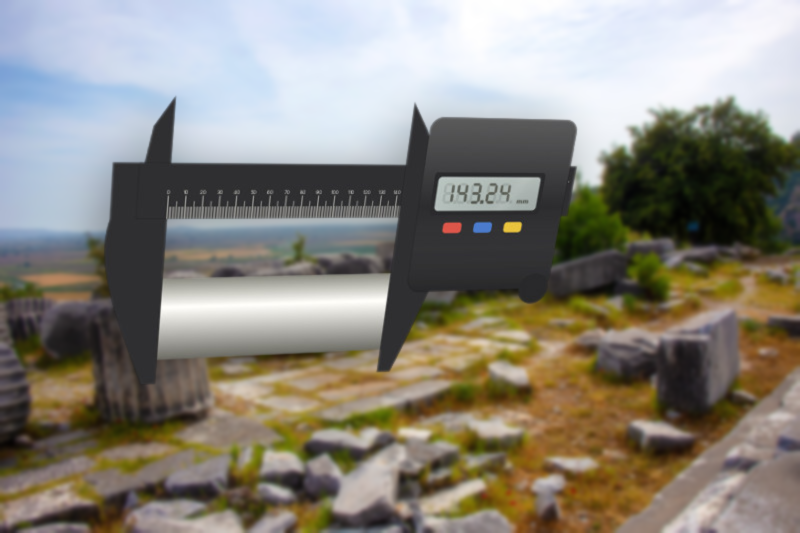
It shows 143.24
